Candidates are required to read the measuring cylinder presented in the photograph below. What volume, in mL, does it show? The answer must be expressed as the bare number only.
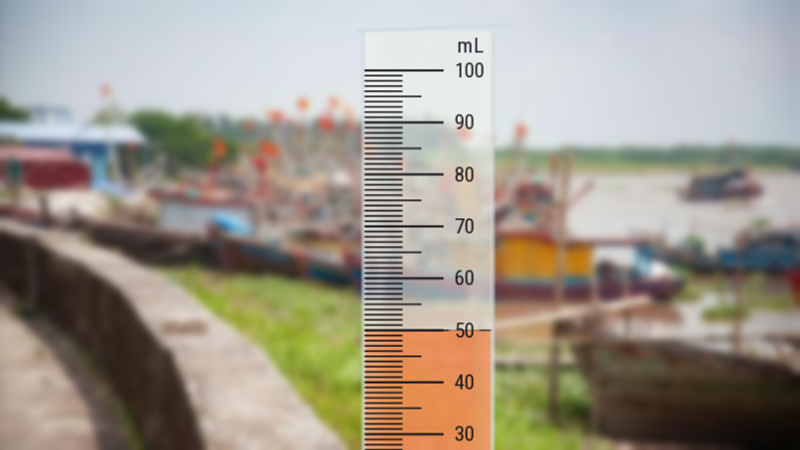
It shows 50
